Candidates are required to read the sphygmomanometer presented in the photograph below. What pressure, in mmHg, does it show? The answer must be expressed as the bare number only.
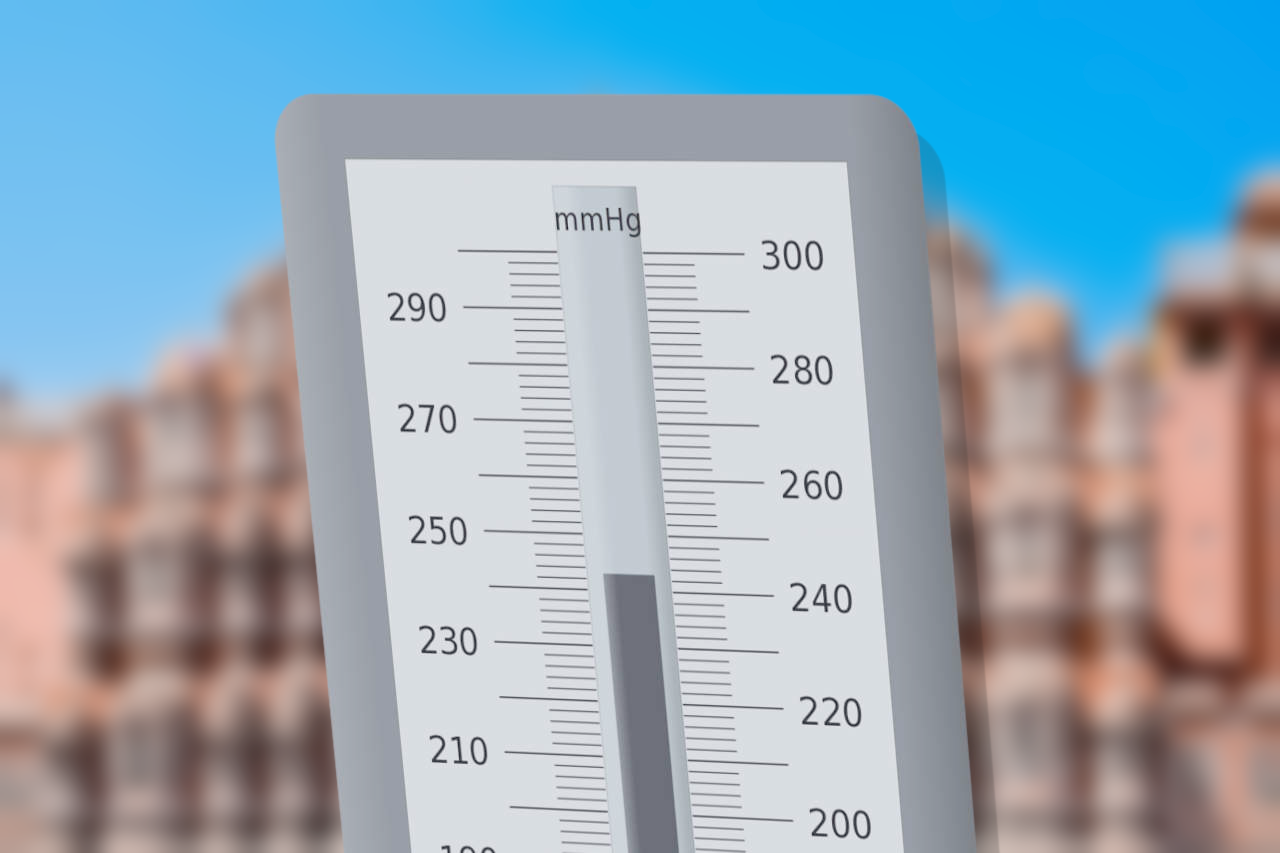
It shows 243
